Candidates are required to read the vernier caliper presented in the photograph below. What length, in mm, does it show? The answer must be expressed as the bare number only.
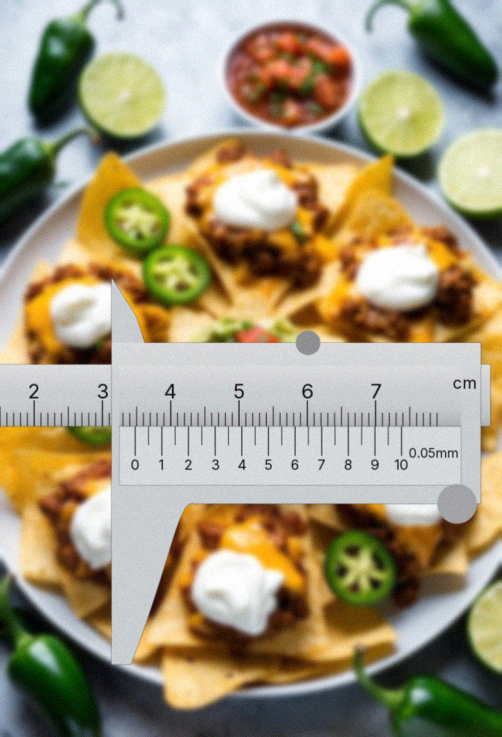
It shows 34.8
